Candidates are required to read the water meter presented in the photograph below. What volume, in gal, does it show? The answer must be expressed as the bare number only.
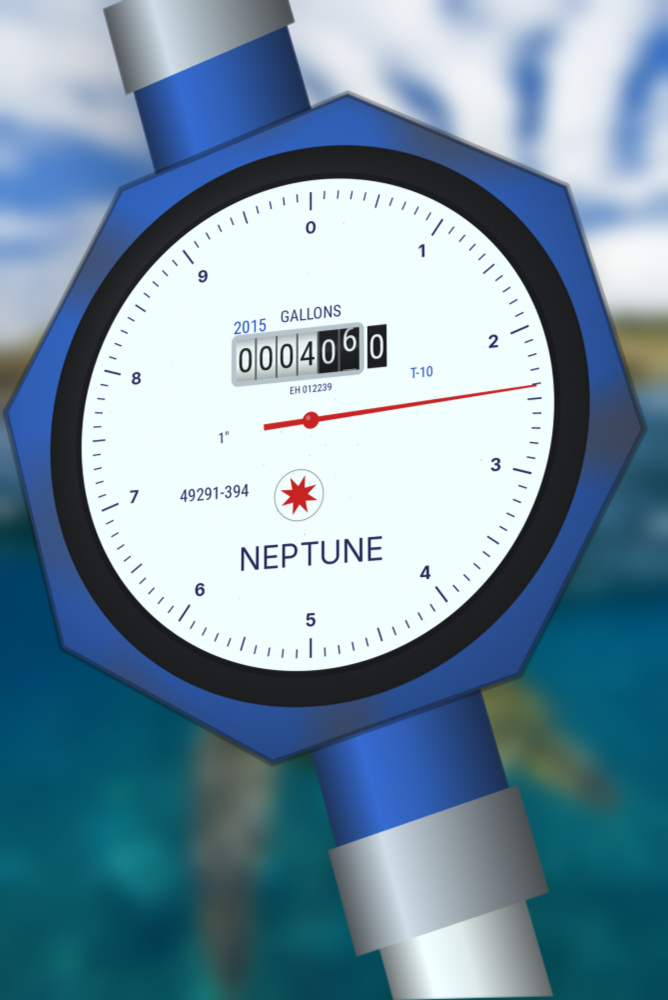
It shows 4062.4
